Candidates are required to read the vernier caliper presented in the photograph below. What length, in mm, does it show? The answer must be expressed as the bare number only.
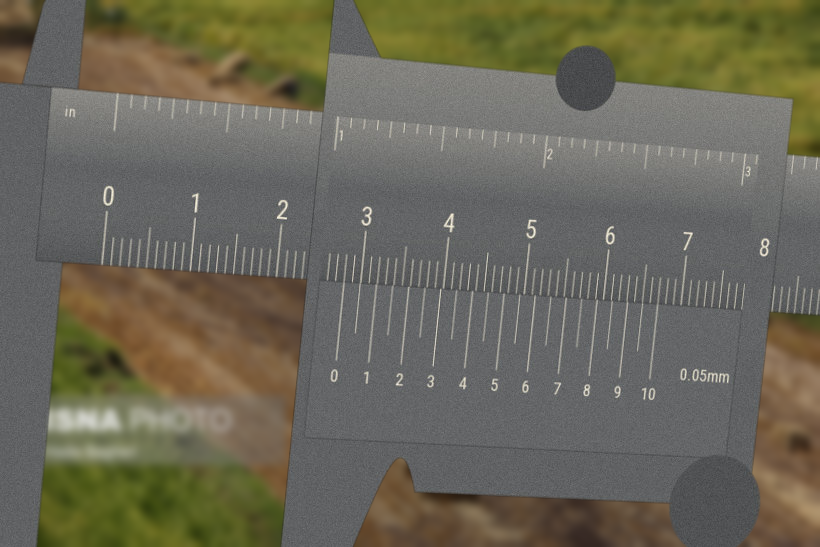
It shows 28.0
